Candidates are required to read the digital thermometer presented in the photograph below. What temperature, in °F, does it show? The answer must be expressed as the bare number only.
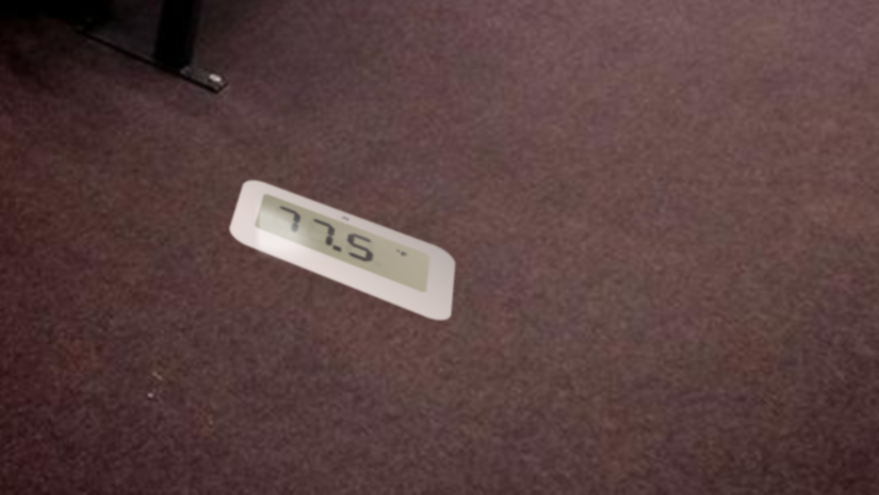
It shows 77.5
